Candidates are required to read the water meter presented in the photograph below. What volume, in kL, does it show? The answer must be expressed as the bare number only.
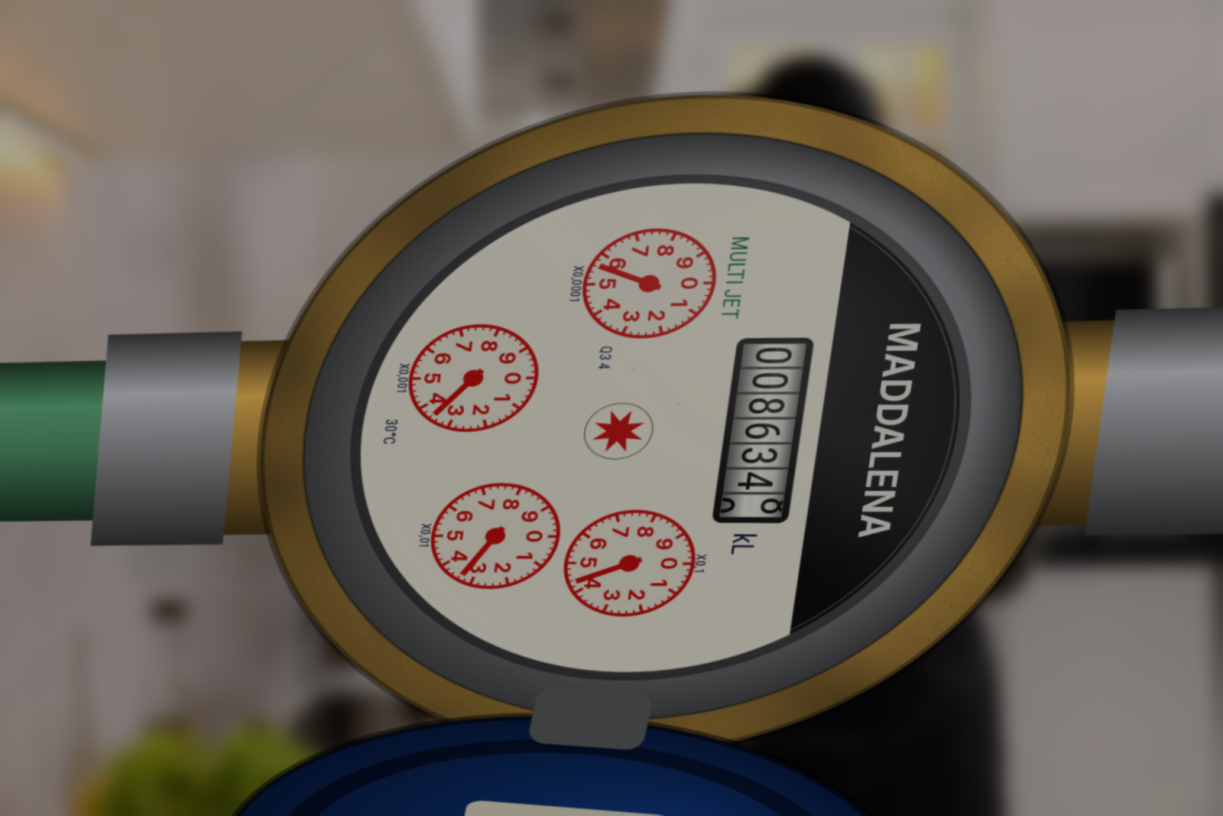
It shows 86348.4335
